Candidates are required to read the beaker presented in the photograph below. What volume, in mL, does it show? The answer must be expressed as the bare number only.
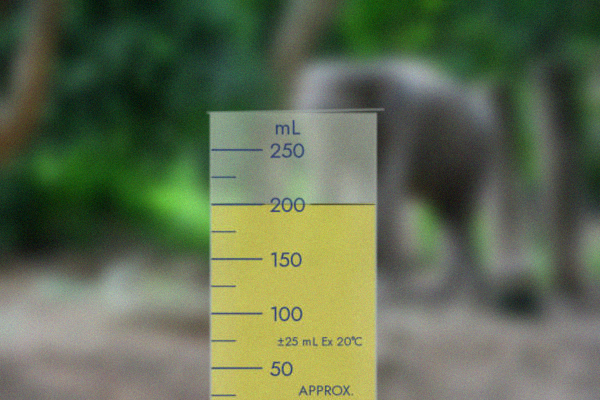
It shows 200
